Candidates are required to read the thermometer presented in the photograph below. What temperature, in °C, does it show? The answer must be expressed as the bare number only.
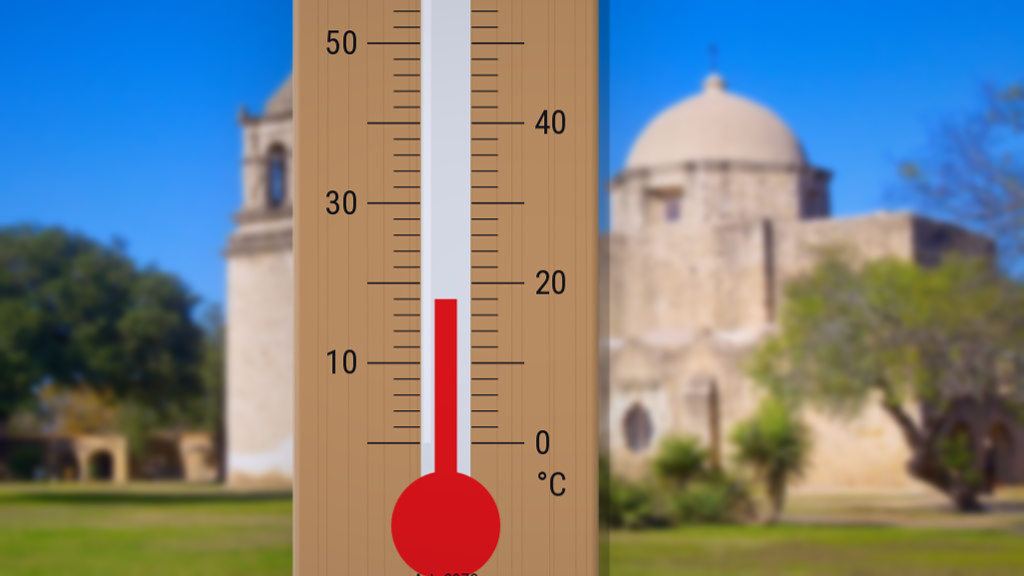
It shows 18
